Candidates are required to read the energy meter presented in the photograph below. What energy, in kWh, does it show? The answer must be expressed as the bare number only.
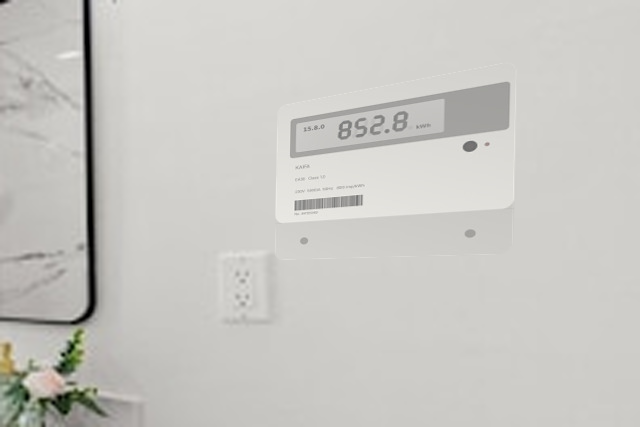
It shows 852.8
